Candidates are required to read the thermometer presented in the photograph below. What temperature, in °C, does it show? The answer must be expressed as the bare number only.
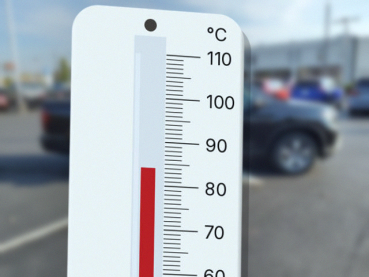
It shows 84
